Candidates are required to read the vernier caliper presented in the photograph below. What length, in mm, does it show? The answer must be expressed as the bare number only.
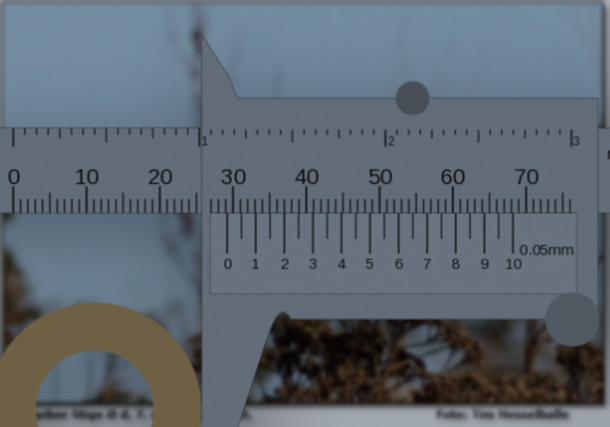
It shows 29.2
